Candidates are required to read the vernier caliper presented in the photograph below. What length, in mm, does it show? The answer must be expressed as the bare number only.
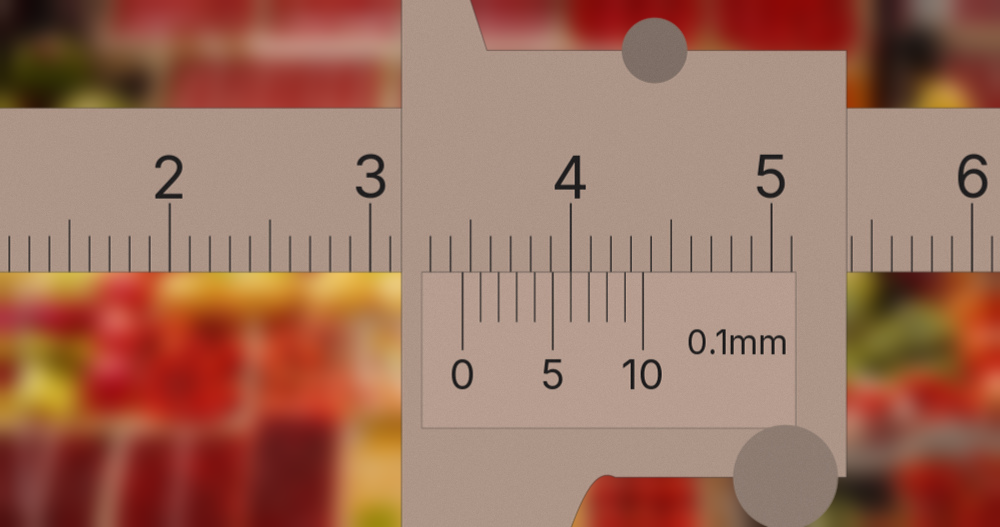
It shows 34.6
